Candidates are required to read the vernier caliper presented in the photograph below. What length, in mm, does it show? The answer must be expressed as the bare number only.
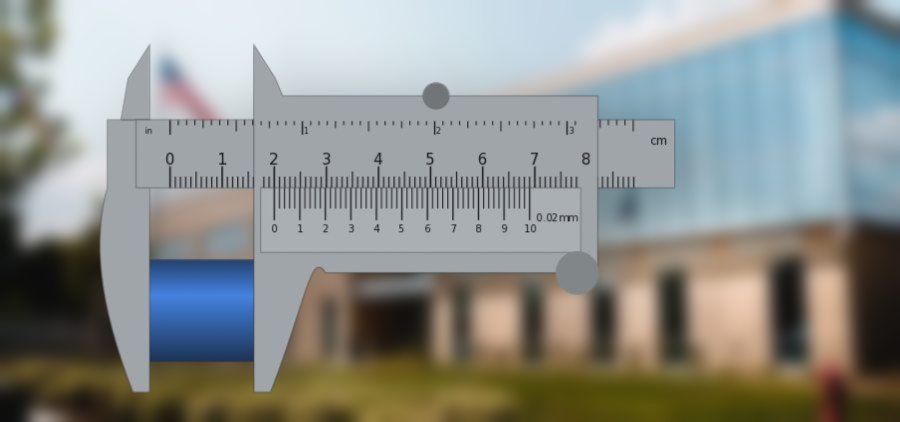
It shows 20.0
